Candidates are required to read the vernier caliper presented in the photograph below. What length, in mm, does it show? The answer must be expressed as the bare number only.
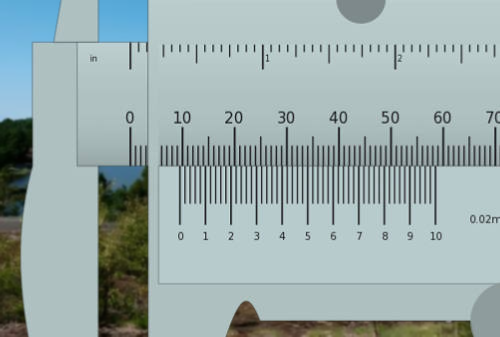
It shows 9.5
